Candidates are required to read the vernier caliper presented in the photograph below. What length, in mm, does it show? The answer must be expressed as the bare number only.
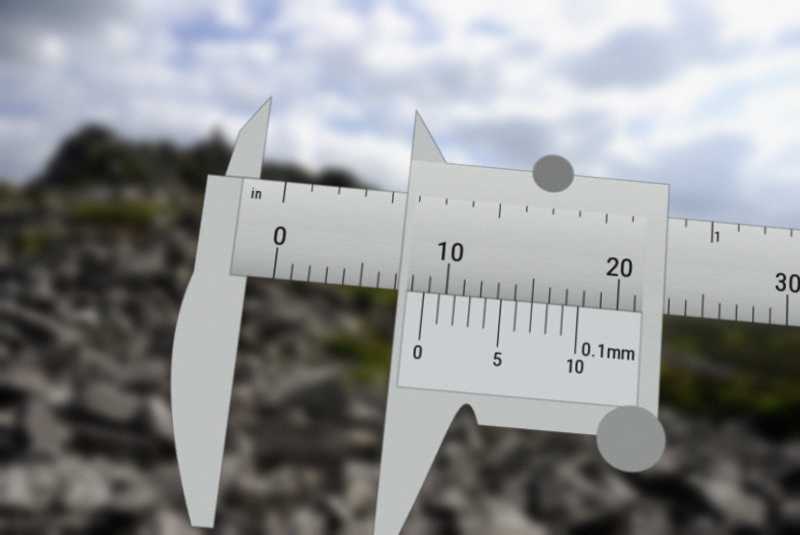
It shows 8.7
